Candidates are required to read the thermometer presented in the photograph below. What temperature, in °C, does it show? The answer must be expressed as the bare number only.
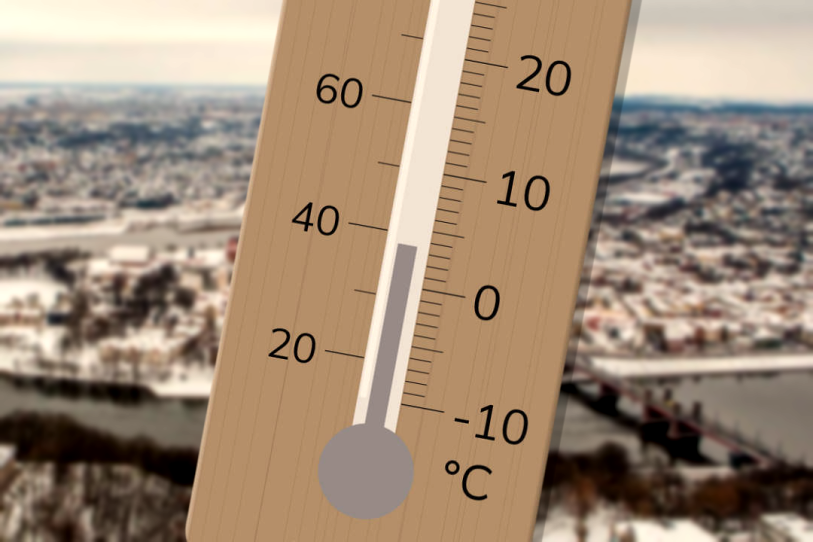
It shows 3.5
